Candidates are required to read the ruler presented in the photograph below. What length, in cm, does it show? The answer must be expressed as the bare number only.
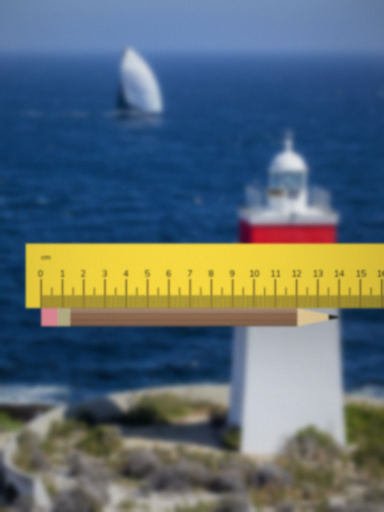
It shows 14
